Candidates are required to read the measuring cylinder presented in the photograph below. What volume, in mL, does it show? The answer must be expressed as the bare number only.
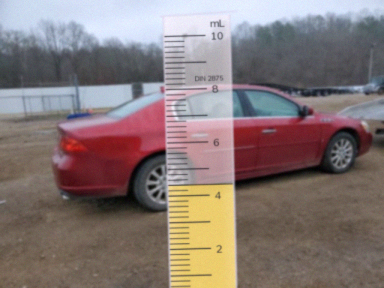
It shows 4.4
